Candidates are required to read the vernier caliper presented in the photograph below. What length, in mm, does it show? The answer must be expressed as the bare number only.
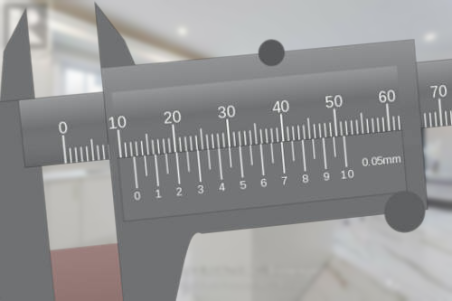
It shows 12.4
